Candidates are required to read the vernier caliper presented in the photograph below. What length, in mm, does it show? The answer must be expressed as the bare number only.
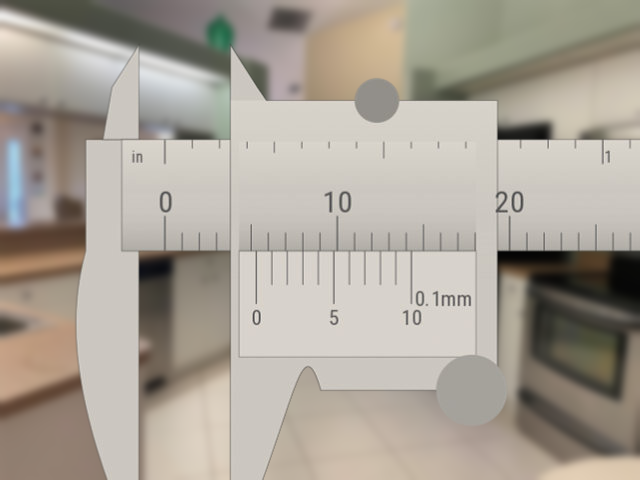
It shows 5.3
